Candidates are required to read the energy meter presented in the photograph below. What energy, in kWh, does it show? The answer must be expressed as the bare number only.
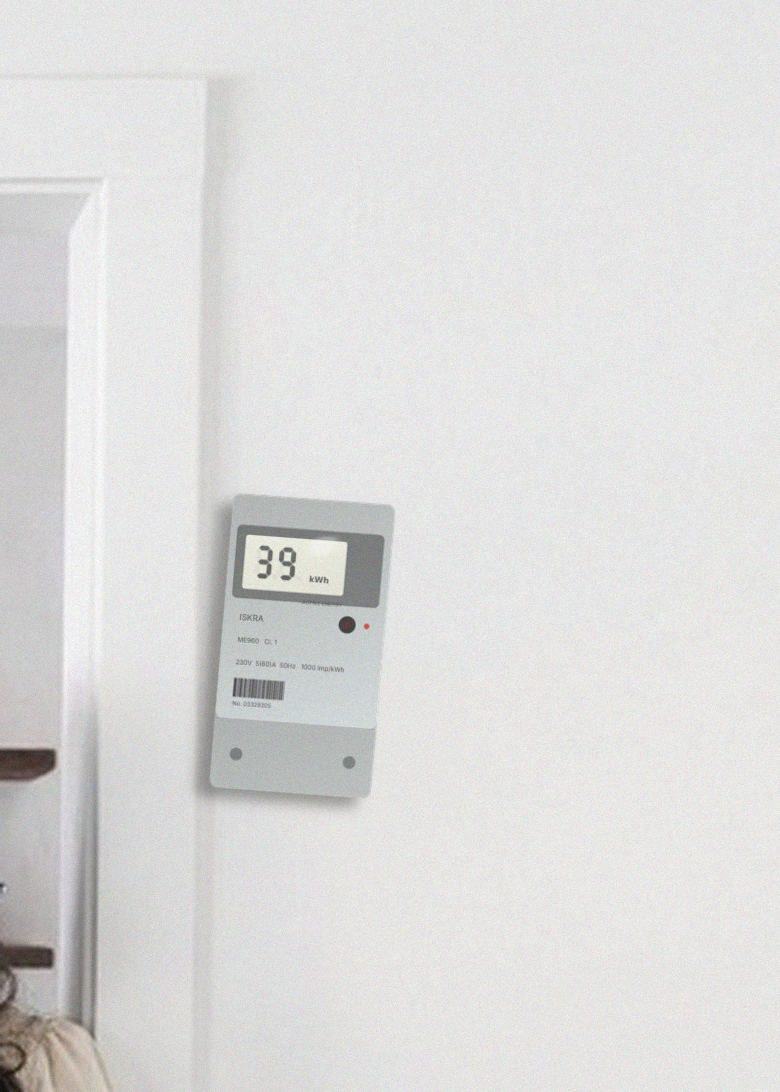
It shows 39
